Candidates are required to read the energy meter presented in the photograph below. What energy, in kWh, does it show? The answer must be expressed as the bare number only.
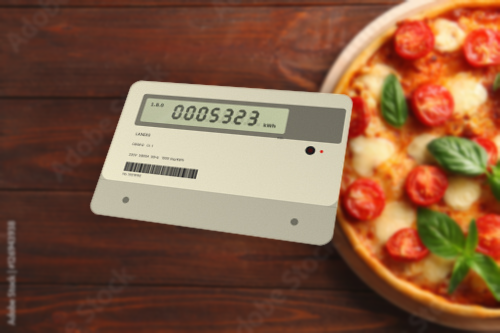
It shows 5323
